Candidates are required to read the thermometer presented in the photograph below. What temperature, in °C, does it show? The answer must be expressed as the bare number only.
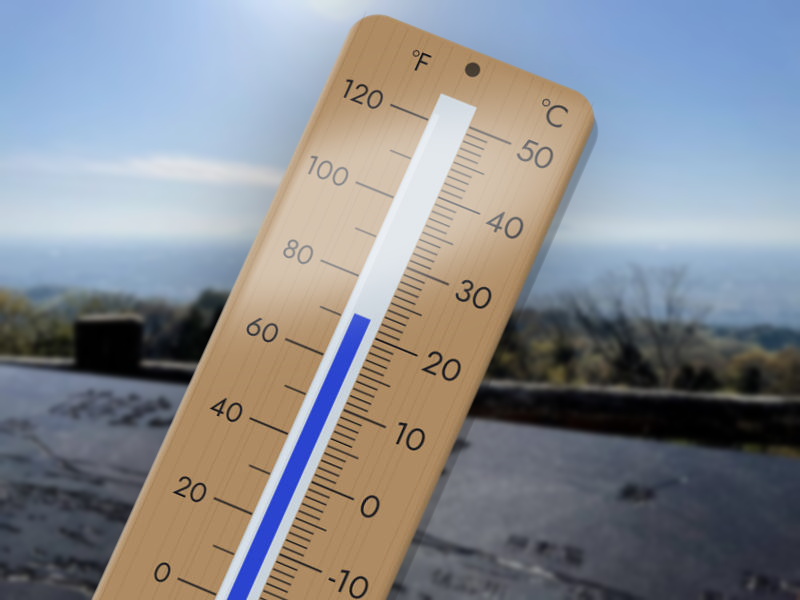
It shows 22
